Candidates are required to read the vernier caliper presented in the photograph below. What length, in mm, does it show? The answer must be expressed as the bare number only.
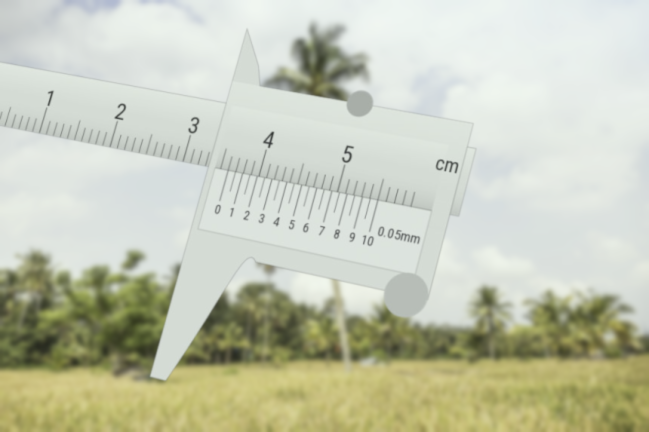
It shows 36.0
